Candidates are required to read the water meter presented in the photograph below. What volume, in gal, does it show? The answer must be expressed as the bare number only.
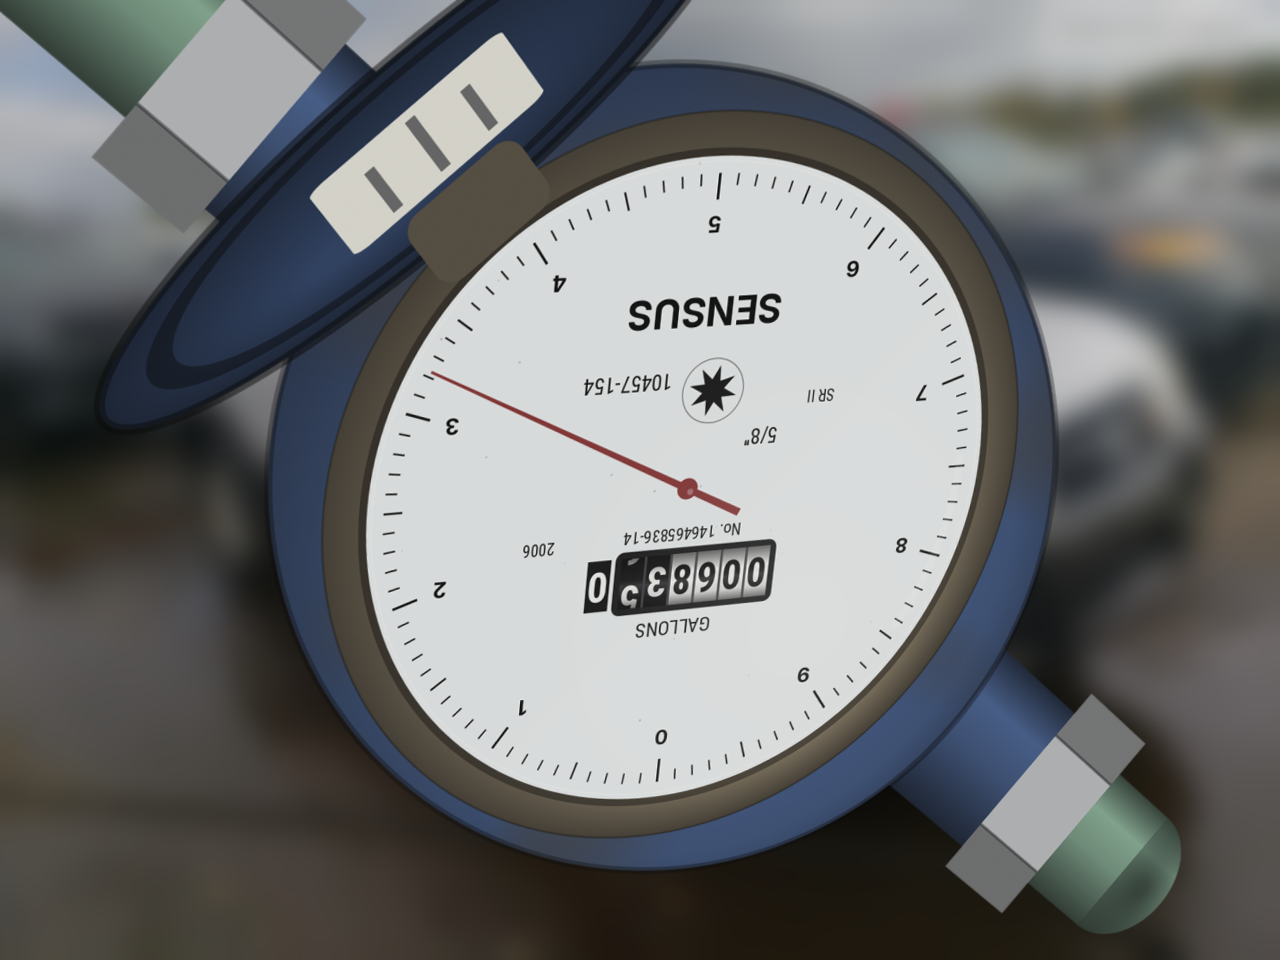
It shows 68353.2
